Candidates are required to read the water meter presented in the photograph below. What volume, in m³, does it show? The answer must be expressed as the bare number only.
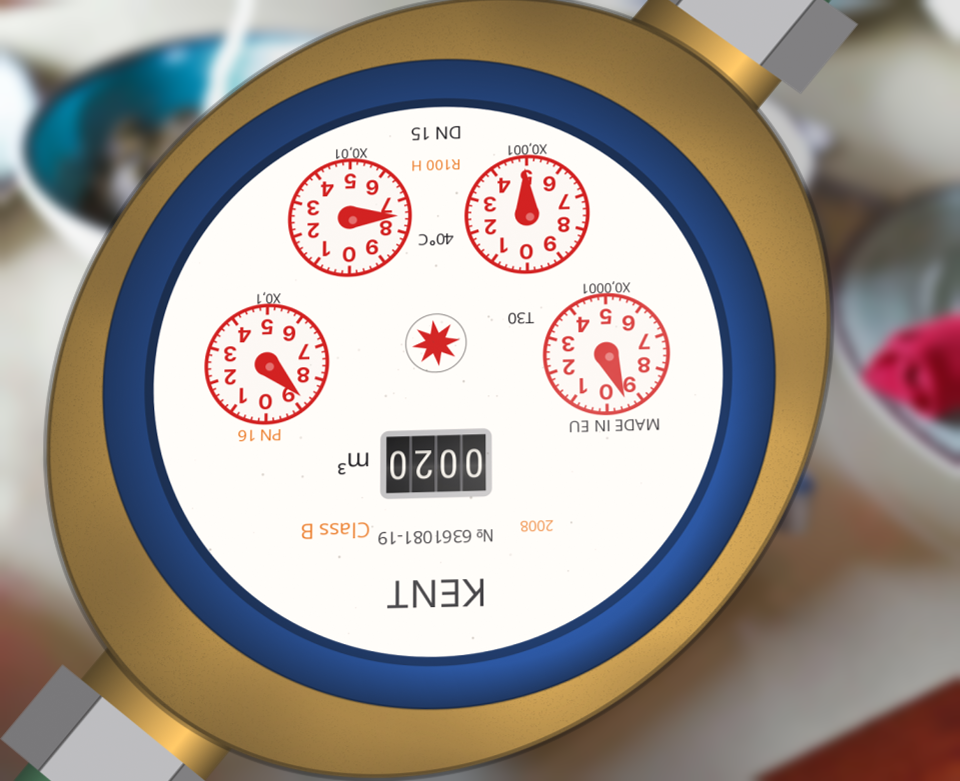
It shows 20.8749
